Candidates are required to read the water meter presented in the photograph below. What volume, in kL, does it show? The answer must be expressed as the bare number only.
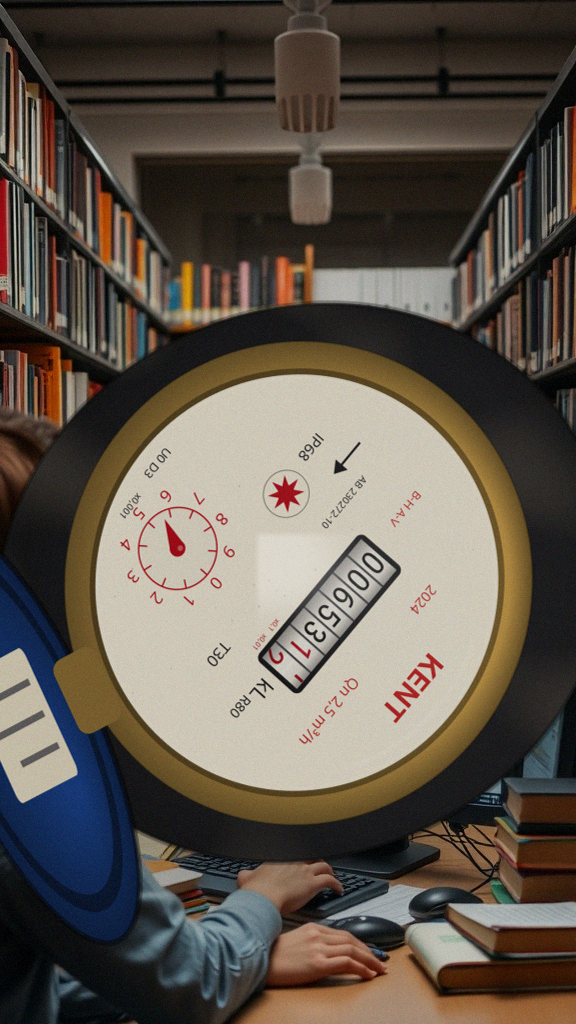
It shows 653.115
